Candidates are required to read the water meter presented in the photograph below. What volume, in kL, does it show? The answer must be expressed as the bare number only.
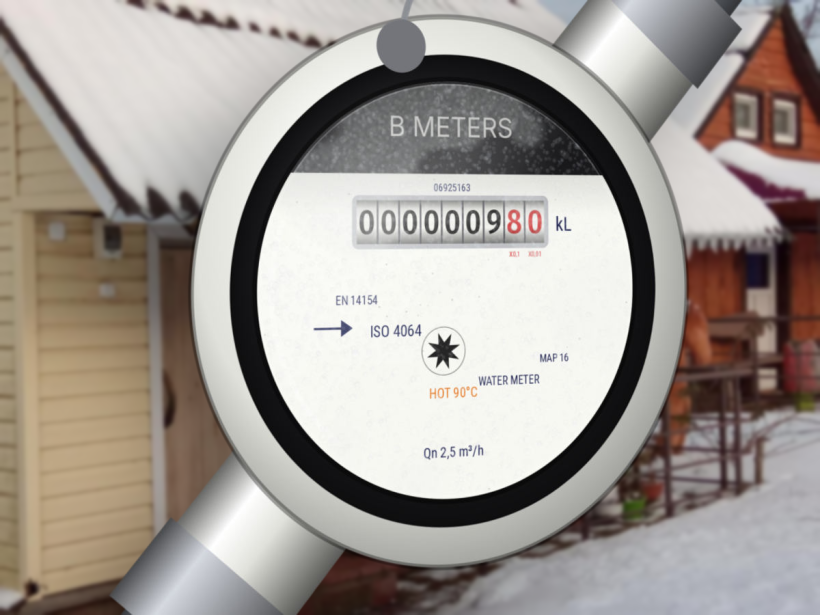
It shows 9.80
